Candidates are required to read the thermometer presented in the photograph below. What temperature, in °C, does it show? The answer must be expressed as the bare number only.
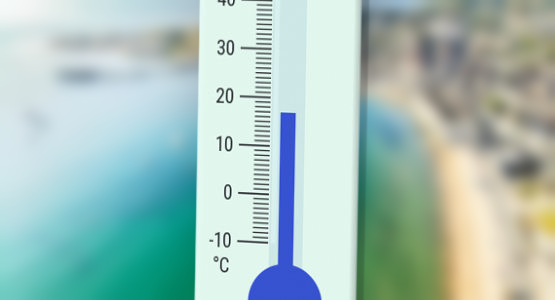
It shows 17
